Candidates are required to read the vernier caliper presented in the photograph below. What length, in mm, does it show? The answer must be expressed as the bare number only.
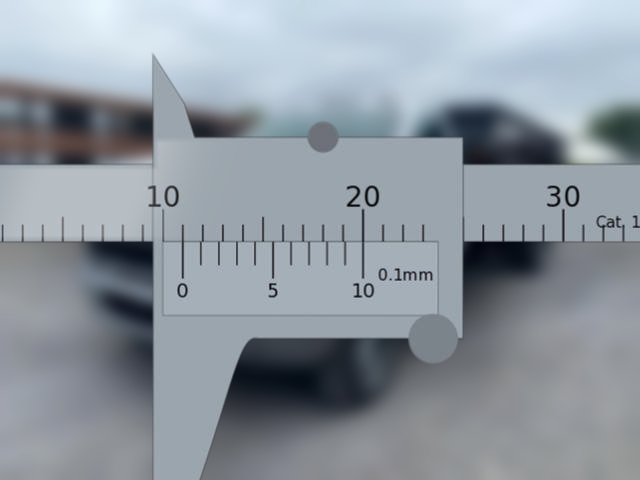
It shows 11.0
